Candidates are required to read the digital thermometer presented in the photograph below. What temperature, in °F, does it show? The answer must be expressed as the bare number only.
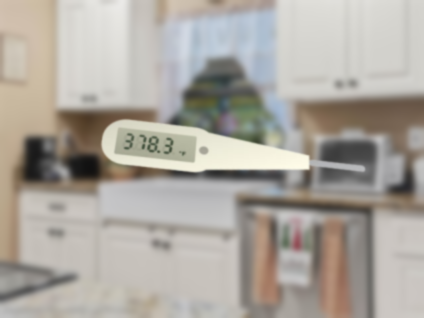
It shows 378.3
